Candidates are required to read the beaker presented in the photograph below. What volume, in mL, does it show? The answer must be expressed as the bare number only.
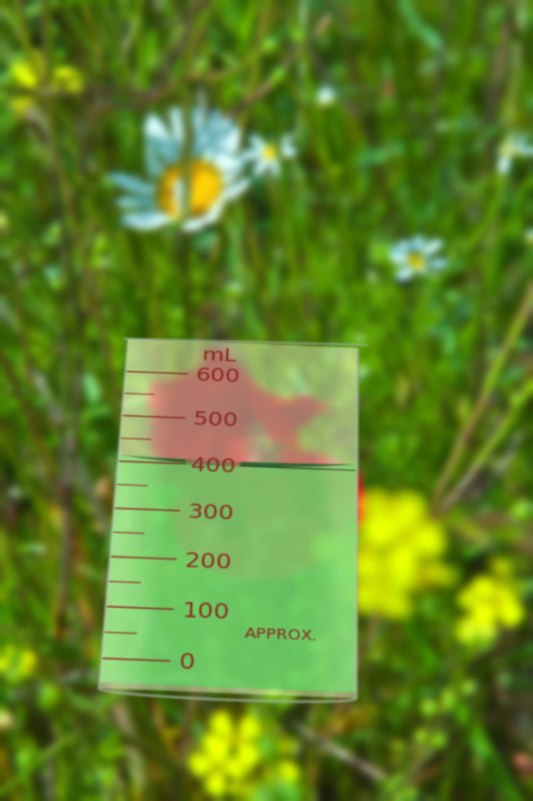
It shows 400
